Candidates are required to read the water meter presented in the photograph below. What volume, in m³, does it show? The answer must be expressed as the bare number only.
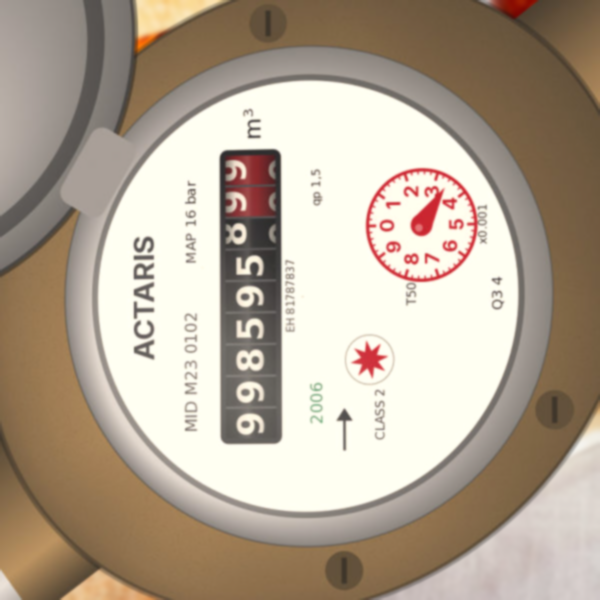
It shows 9985958.993
